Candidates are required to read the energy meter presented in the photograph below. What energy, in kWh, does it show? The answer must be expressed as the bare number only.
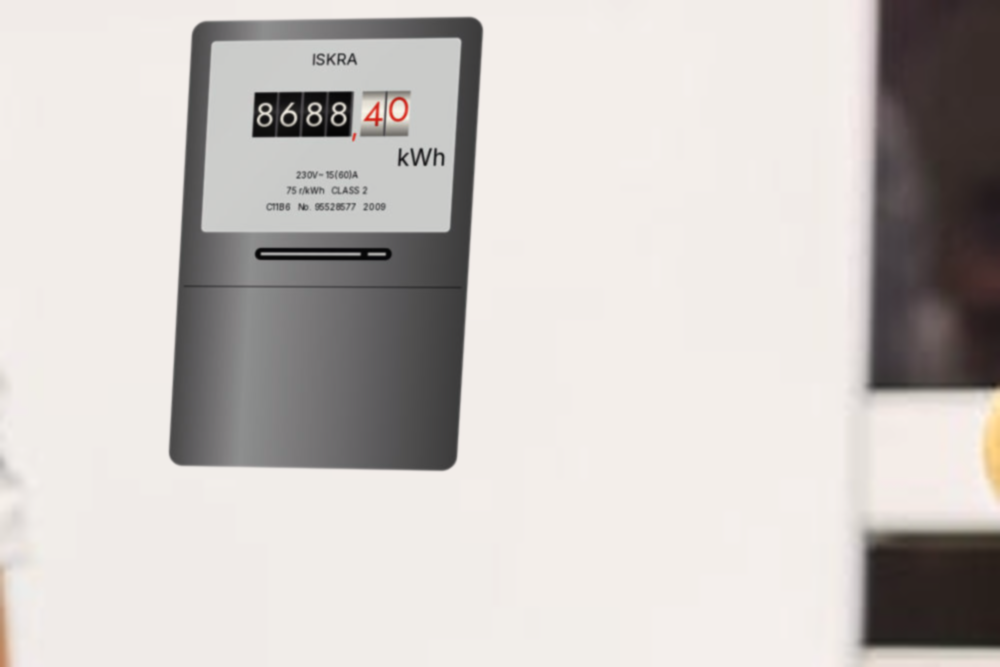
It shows 8688.40
